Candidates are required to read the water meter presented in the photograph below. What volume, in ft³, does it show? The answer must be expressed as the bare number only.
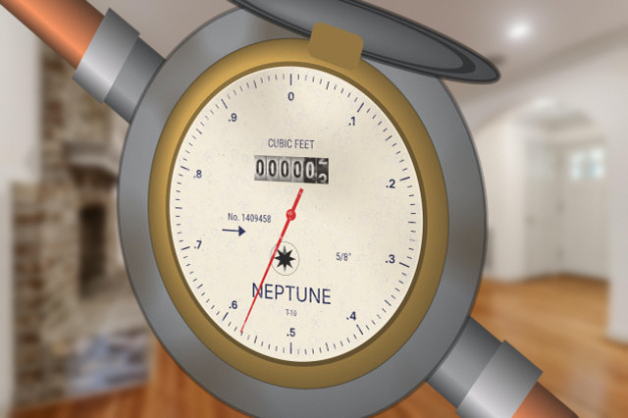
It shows 2.57
